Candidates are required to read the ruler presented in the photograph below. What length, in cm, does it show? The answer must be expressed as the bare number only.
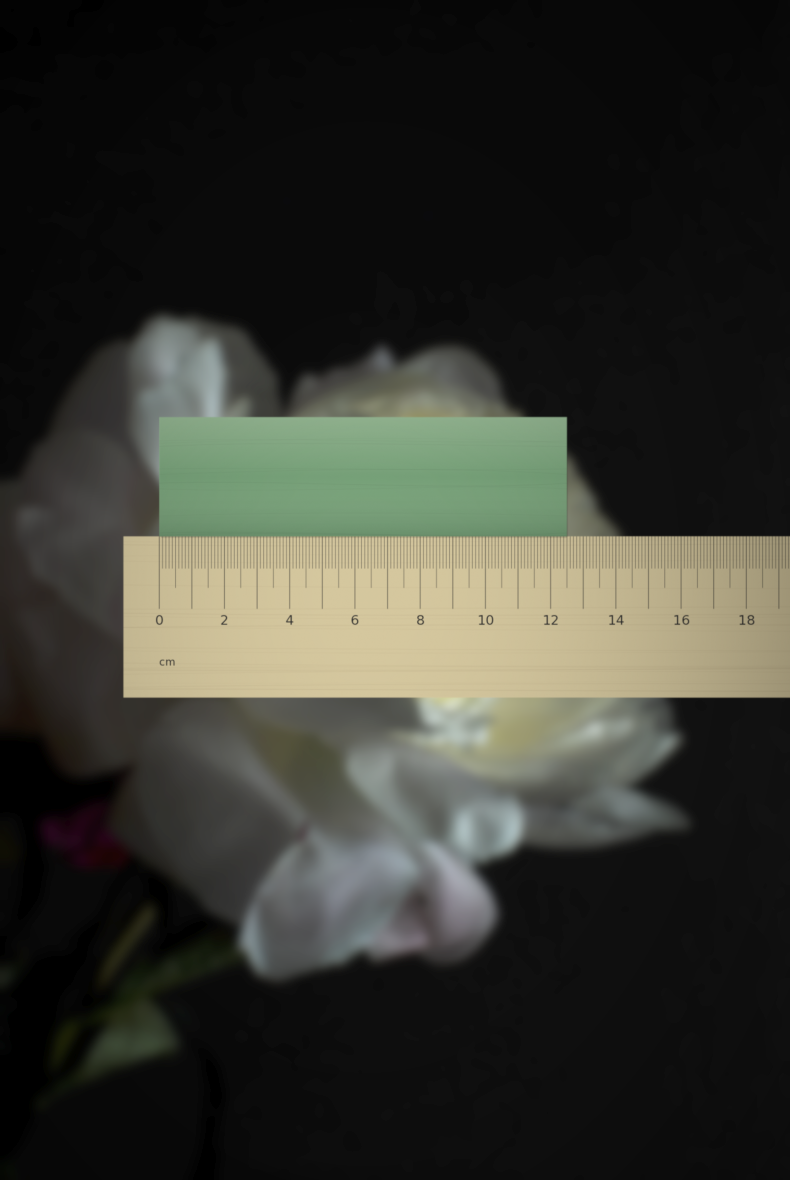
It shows 12.5
